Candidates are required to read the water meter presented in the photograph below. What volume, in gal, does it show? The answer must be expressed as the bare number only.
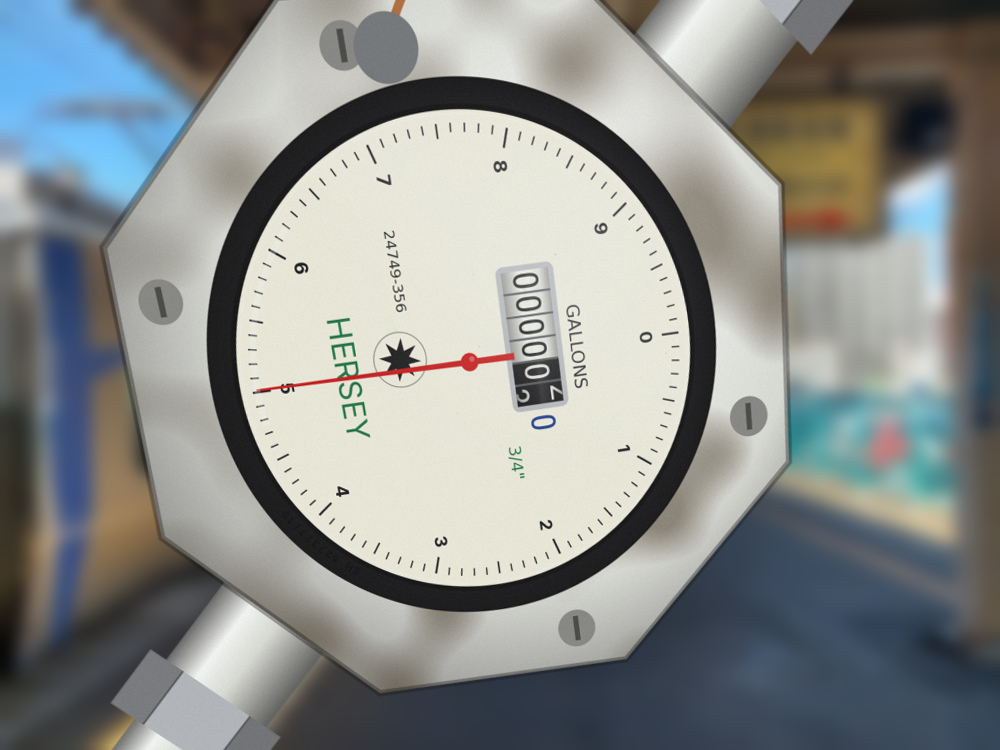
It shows 25.0
